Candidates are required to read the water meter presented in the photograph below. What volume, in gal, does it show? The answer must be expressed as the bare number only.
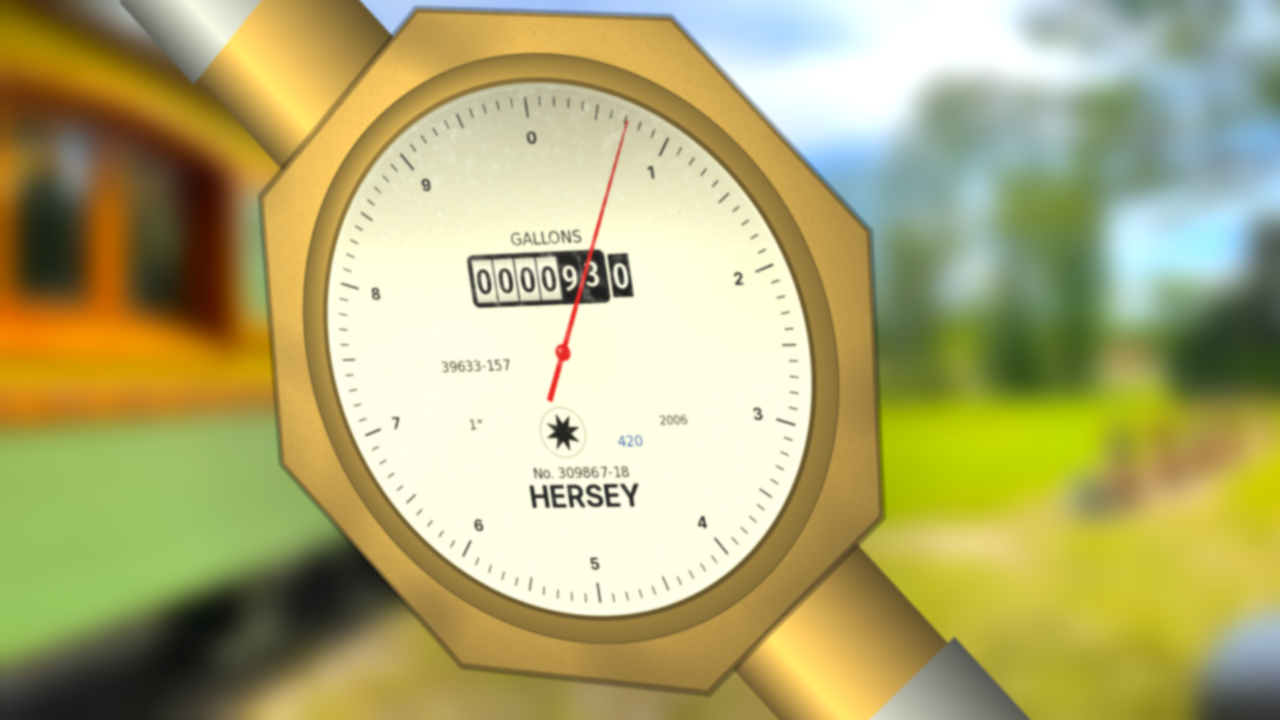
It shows 930.7
